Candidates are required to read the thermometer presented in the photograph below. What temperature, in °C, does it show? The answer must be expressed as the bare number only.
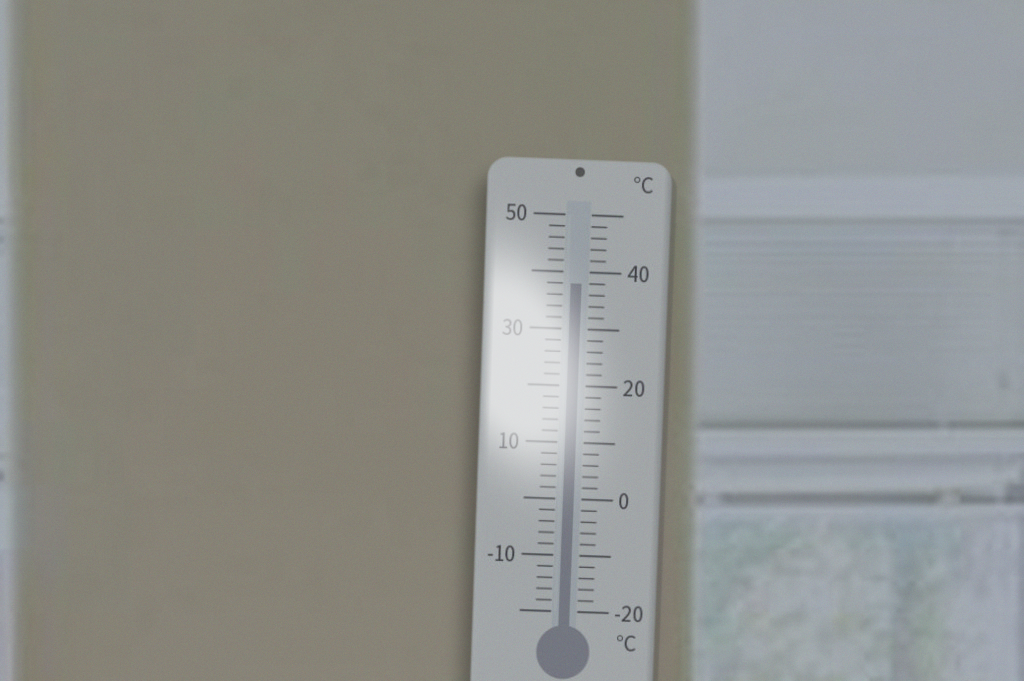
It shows 38
